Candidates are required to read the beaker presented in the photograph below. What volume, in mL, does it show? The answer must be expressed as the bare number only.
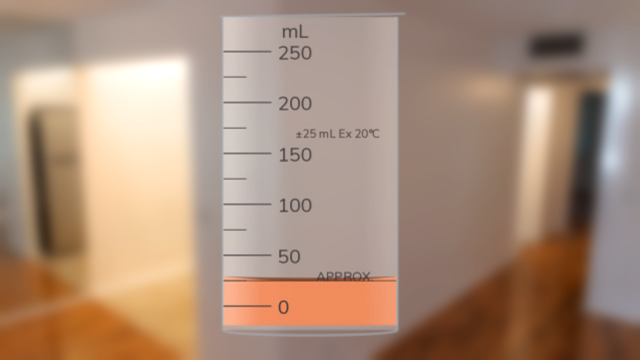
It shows 25
